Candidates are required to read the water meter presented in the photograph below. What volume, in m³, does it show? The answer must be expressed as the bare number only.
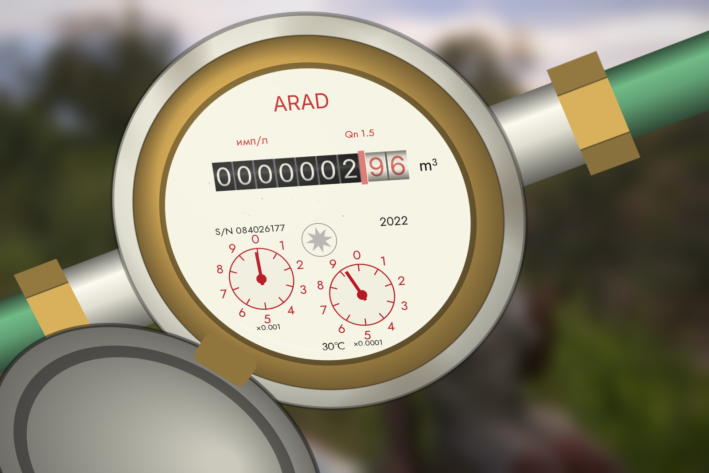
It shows 2.9599
